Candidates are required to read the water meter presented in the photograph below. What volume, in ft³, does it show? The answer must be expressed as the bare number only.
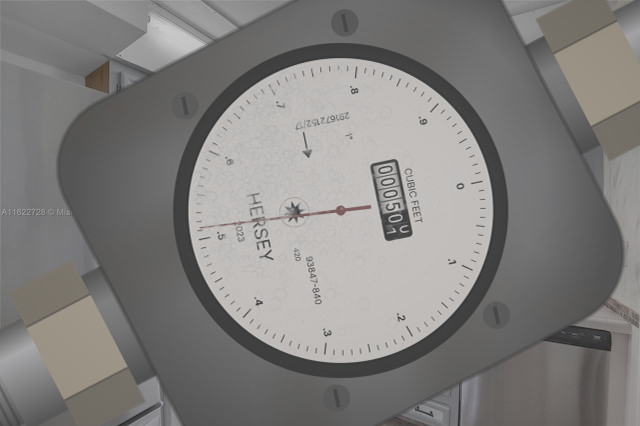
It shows 500.51
